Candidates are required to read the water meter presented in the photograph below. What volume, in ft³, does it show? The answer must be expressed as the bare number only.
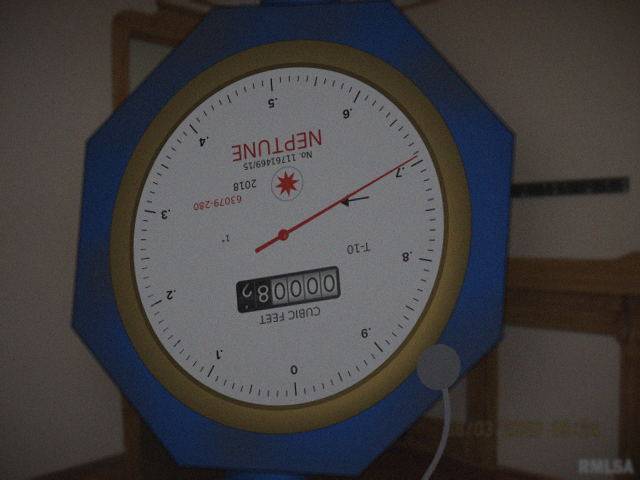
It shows 81.69
